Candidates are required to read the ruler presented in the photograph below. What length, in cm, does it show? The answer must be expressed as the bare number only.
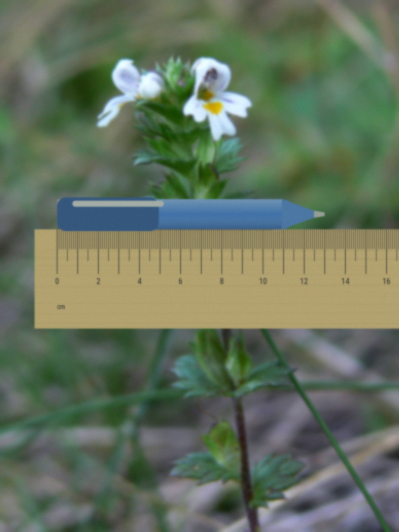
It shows 13
